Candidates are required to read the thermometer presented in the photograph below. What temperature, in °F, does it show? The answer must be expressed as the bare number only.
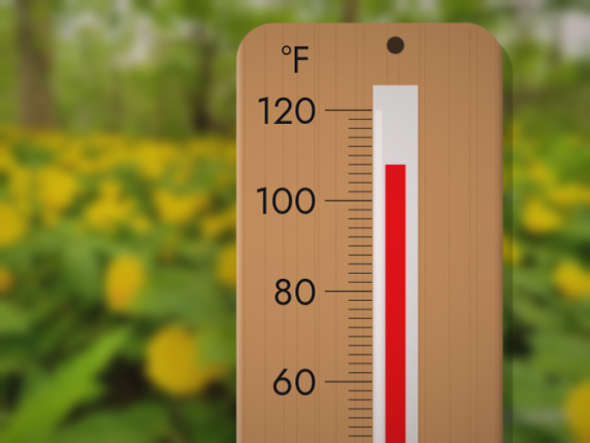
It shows 108
